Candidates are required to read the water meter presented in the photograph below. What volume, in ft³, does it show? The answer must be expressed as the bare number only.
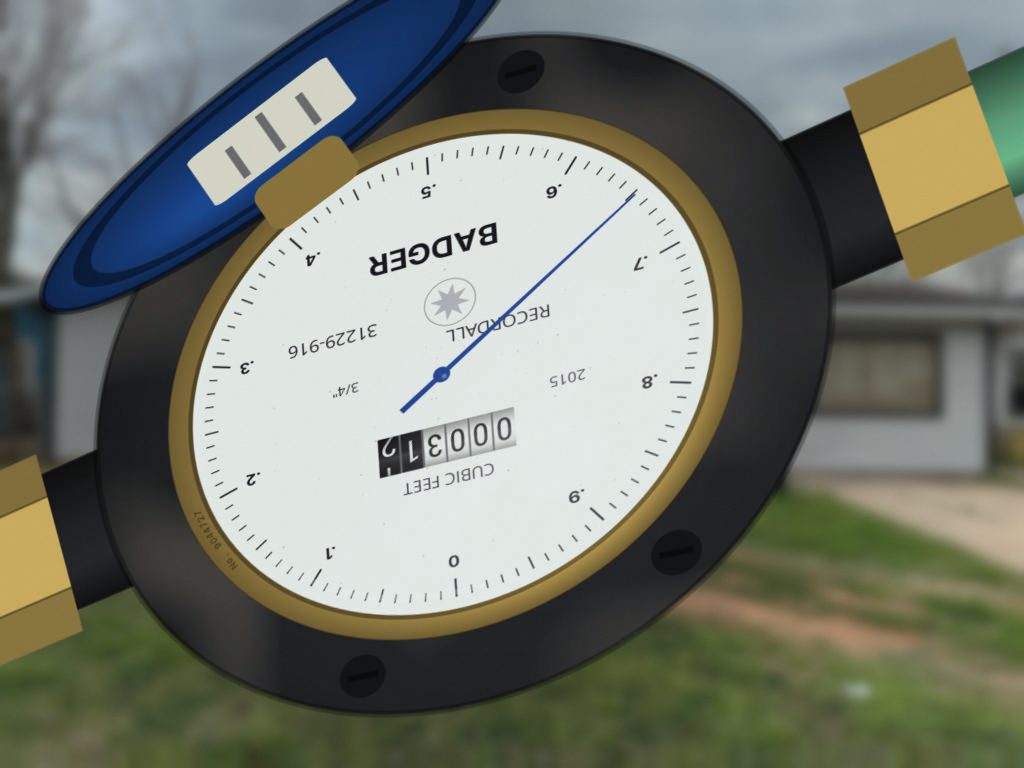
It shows 311.65
